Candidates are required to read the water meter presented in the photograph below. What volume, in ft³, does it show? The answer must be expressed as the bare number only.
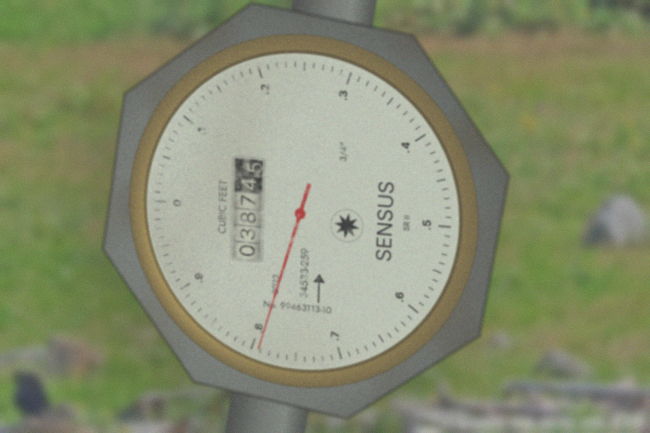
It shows 38744.79
